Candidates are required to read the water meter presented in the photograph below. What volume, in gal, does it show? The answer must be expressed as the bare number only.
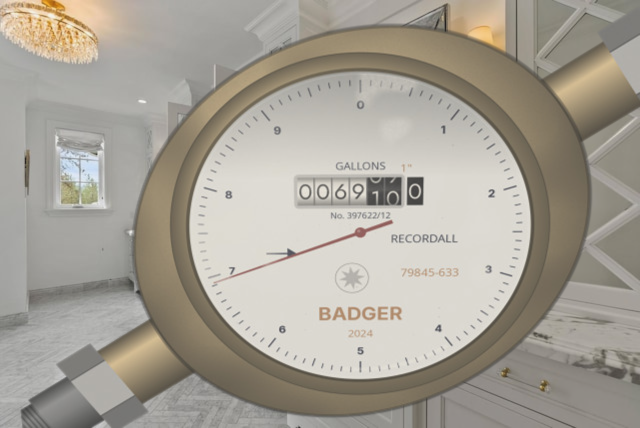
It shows 69096.9
